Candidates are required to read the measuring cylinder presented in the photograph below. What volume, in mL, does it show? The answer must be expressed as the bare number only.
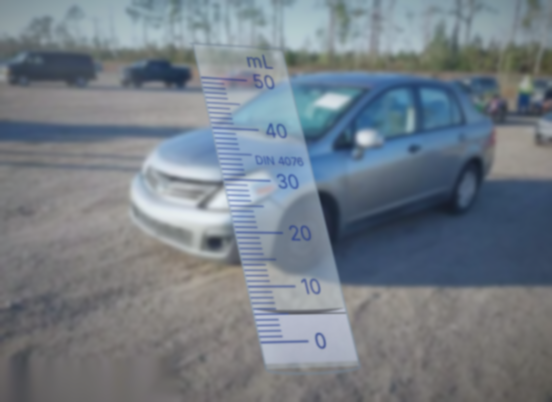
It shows 5
